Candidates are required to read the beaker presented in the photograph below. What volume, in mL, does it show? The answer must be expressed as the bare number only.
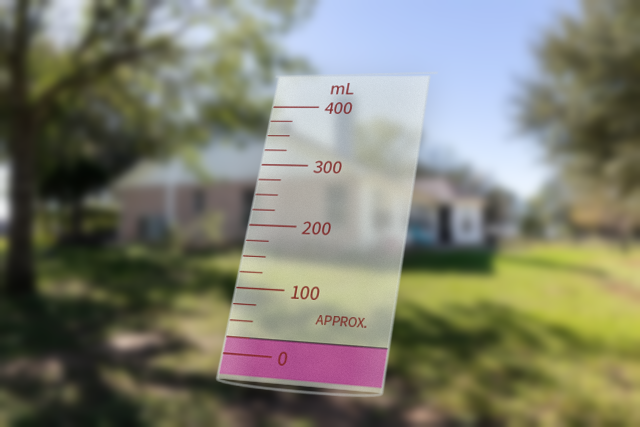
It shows 25
